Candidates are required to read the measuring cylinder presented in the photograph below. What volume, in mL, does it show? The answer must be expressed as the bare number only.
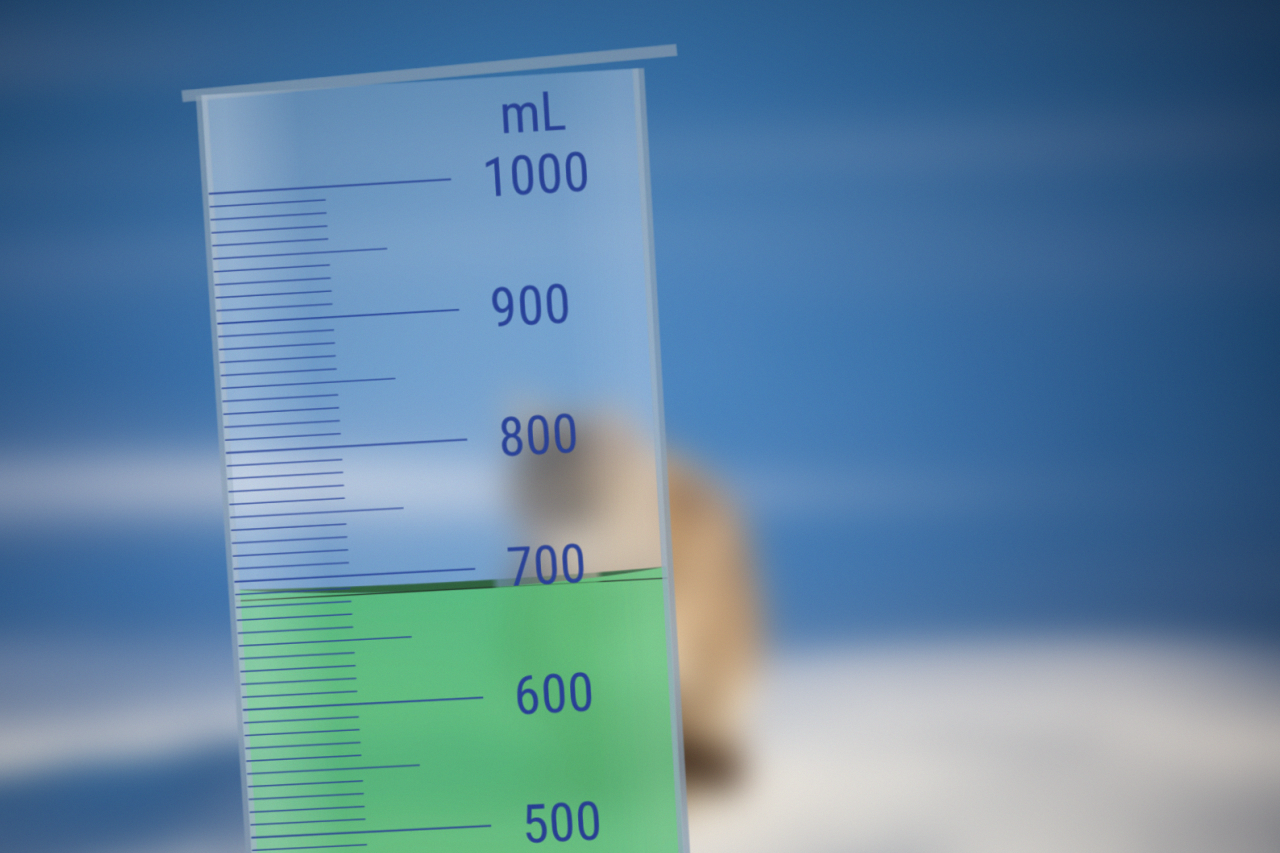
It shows 685
